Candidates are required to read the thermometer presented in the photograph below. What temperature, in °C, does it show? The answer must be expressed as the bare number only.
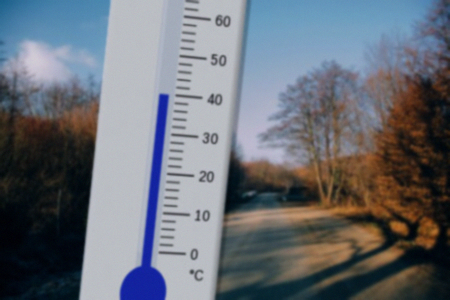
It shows 40
